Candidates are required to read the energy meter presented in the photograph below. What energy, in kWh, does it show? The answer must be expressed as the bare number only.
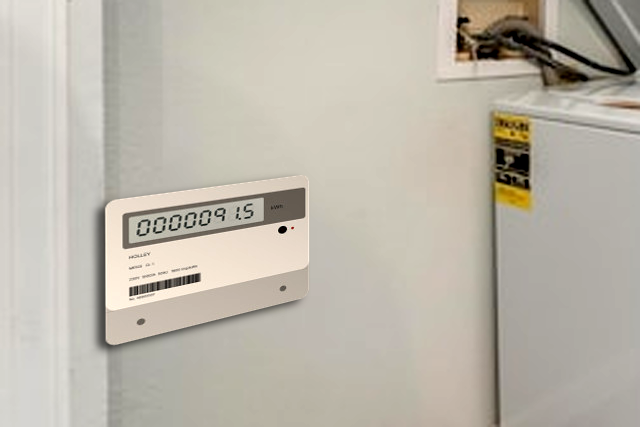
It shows 91.5
